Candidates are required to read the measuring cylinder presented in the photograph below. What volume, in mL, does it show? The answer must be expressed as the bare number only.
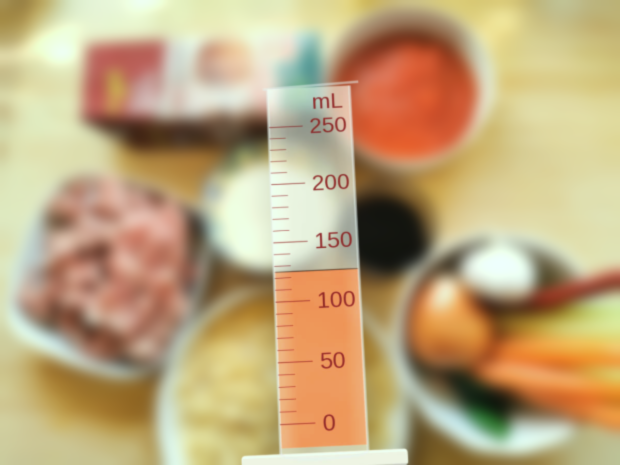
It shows 125
